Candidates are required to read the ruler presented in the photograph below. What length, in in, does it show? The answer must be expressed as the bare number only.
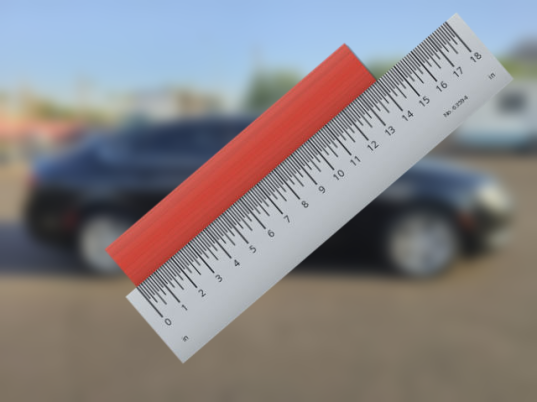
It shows 14
